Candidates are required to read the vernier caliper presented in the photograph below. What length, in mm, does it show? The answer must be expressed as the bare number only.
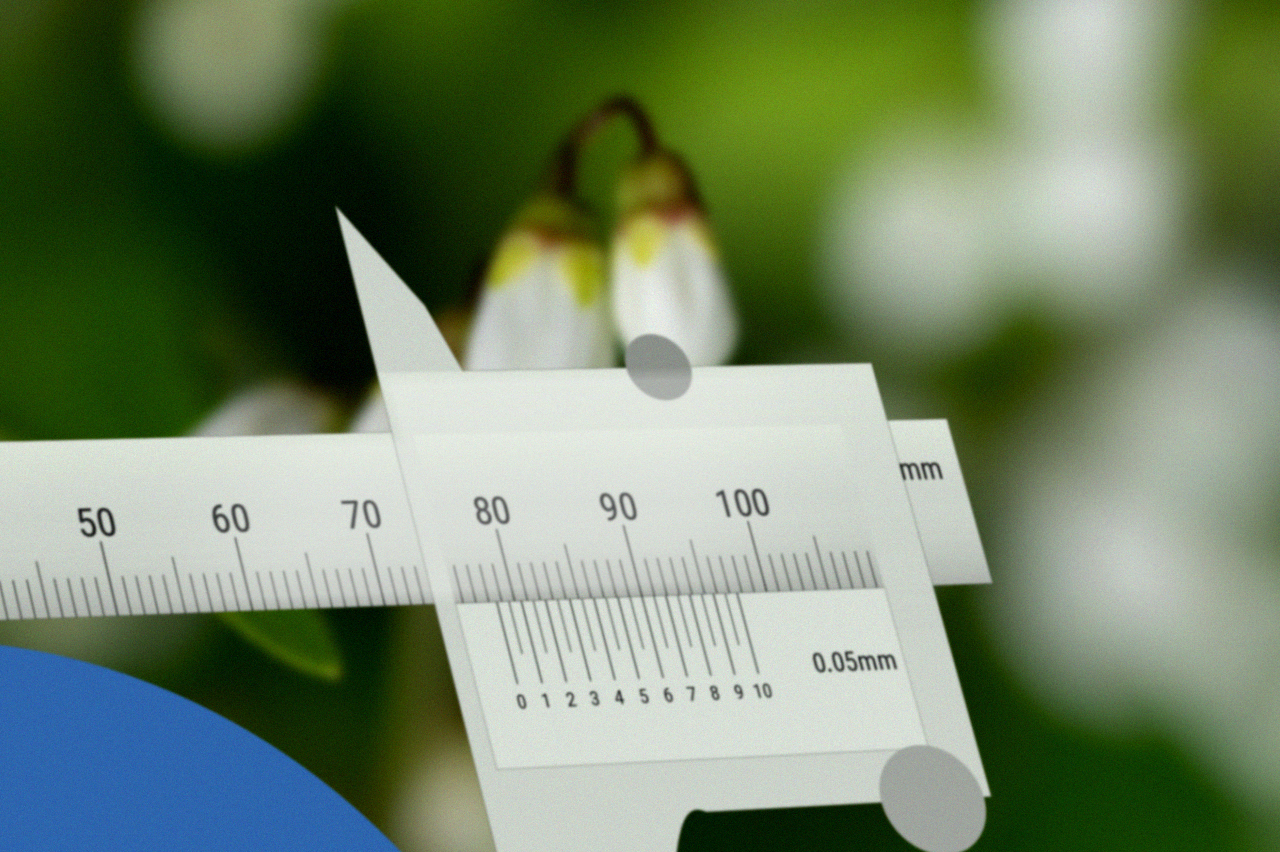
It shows 78.6
